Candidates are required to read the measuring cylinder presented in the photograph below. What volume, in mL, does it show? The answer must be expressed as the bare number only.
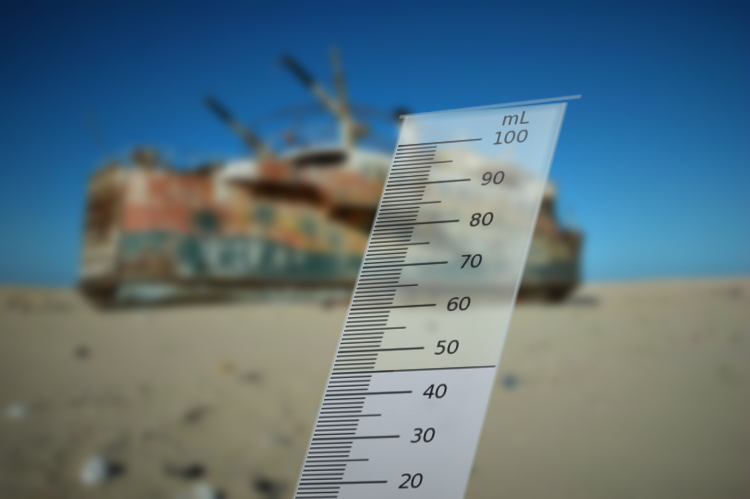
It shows 45
